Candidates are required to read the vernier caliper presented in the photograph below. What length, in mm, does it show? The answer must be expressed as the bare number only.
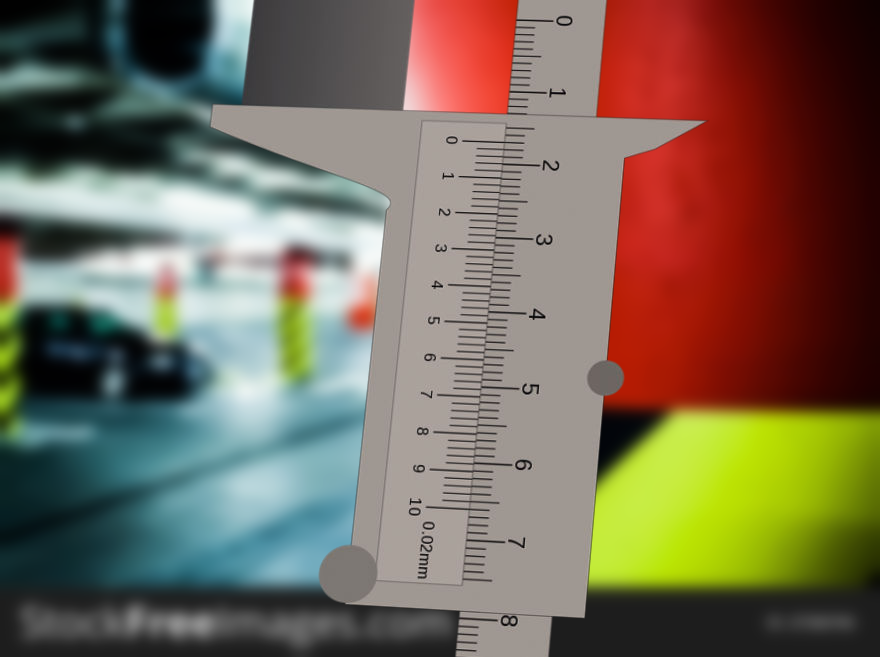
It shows 17.0
